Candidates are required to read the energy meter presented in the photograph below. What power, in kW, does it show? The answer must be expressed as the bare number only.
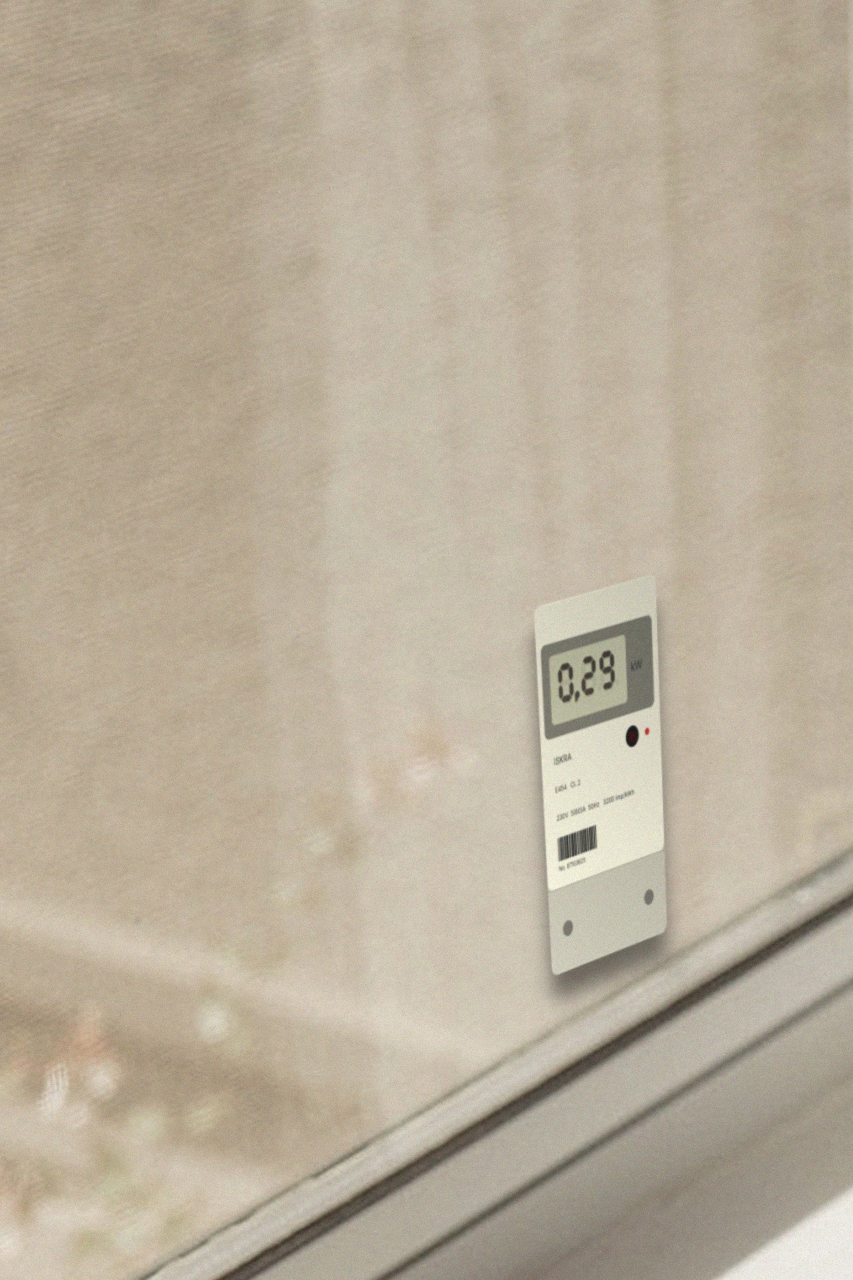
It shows 0.29
